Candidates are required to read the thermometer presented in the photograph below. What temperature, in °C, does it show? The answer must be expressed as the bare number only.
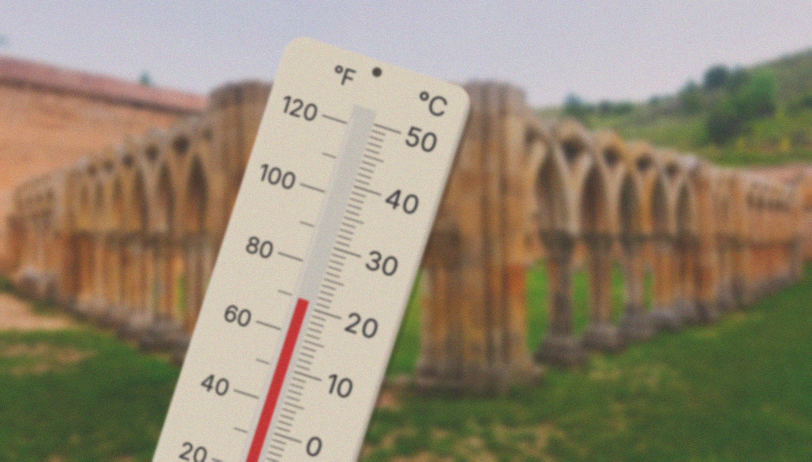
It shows 21
